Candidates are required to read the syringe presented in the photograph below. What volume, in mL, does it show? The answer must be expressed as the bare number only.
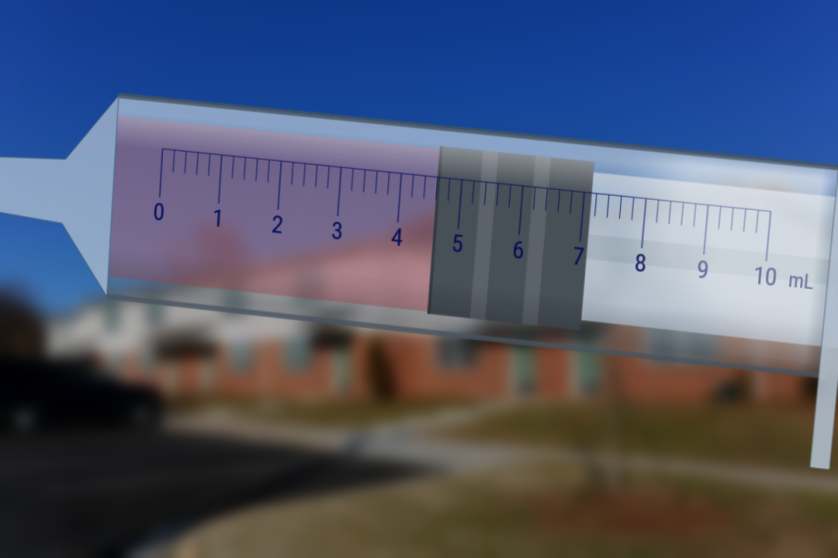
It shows 4.6
